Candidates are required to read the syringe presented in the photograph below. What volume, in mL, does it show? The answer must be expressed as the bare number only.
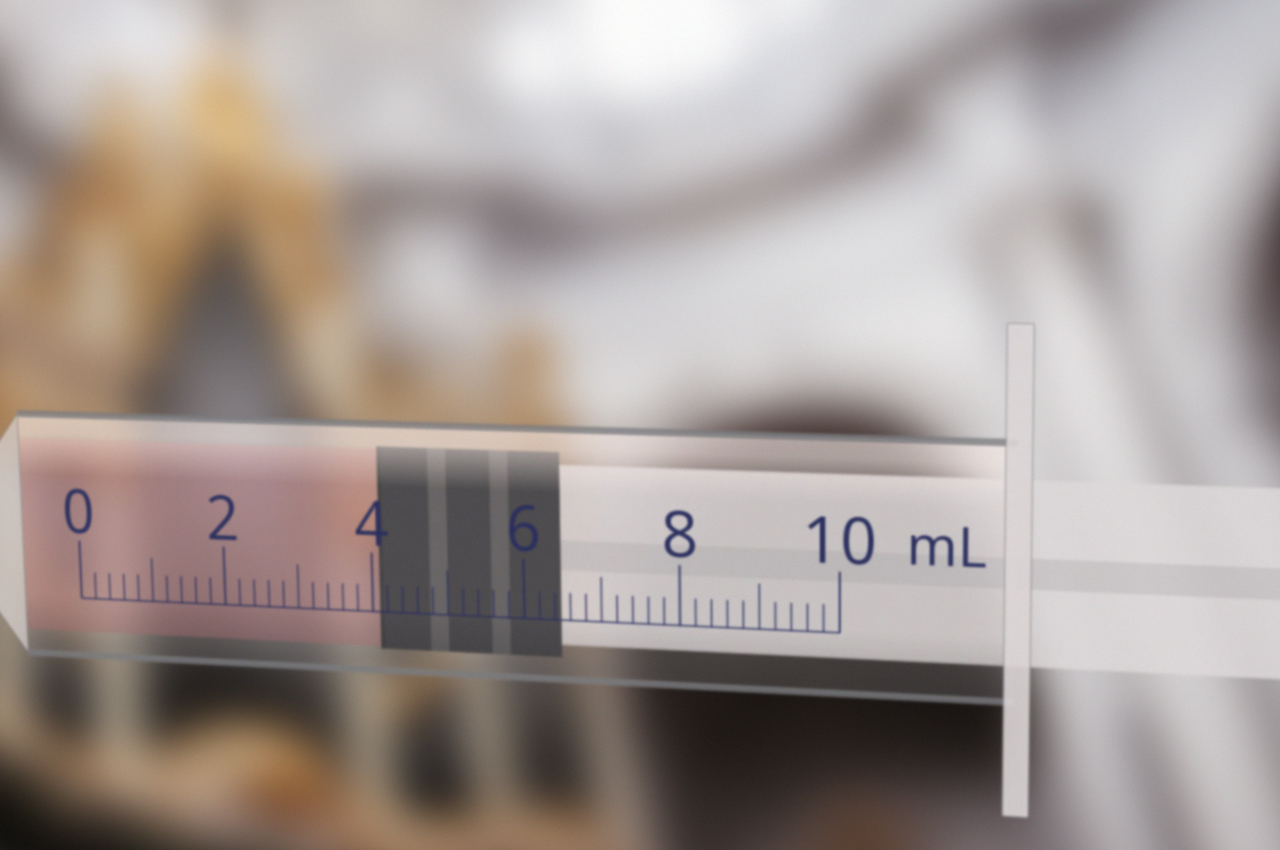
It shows 4.1
